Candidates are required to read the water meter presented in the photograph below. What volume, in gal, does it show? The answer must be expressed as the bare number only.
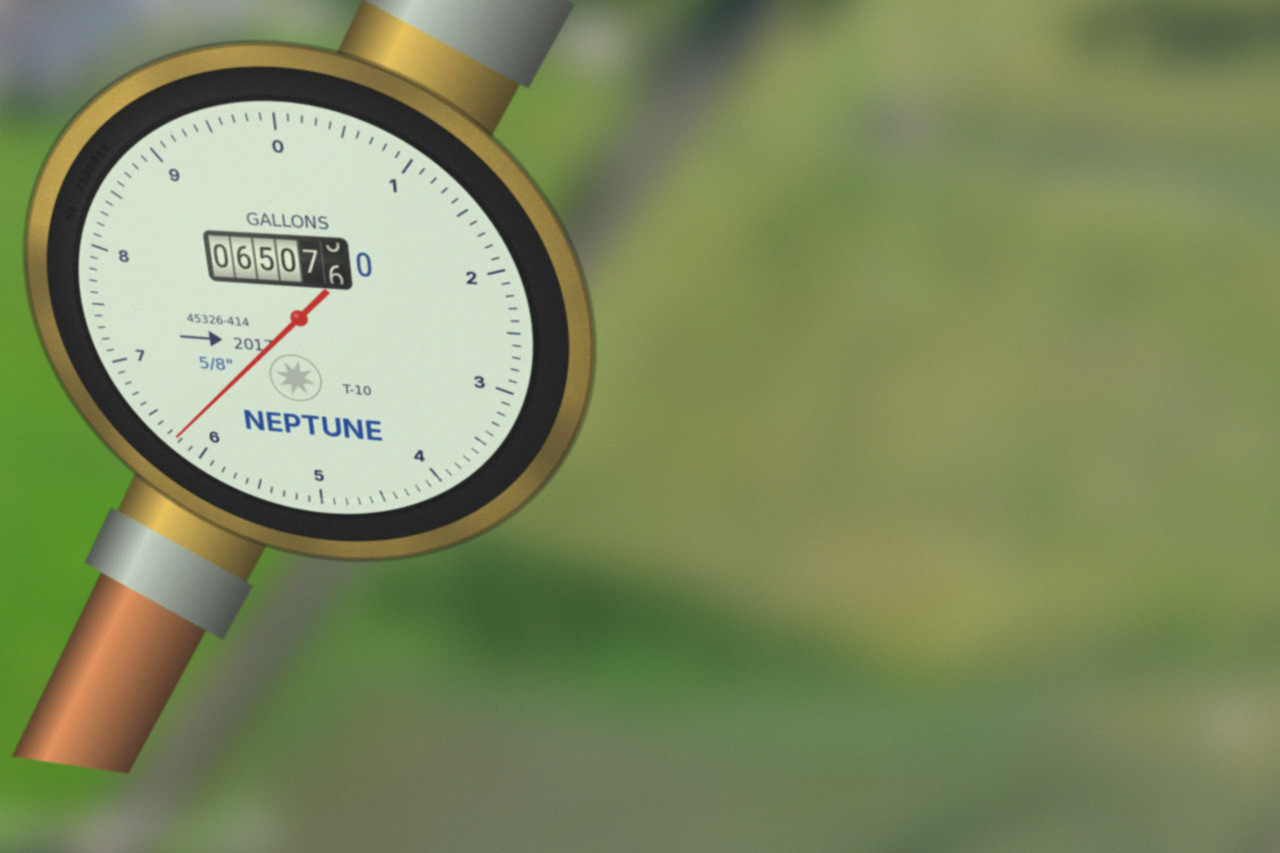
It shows 650756.2
